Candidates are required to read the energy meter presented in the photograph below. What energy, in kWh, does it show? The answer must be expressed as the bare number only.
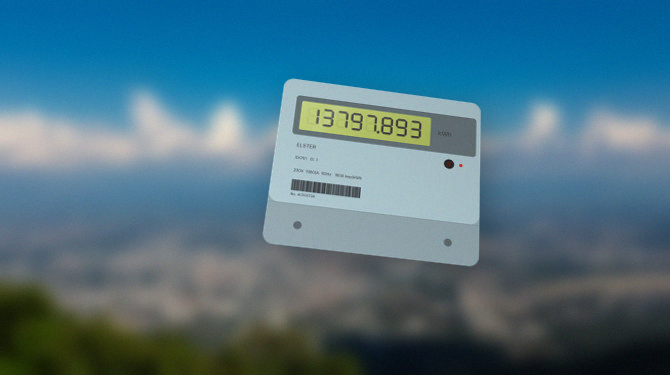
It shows 13797.893
